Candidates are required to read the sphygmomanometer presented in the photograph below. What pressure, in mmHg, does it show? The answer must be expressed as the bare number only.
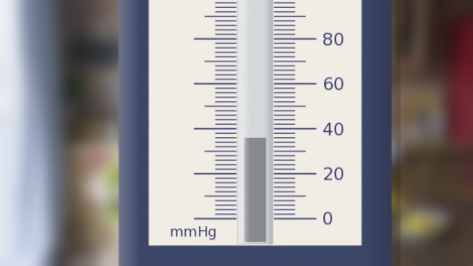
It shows 36
